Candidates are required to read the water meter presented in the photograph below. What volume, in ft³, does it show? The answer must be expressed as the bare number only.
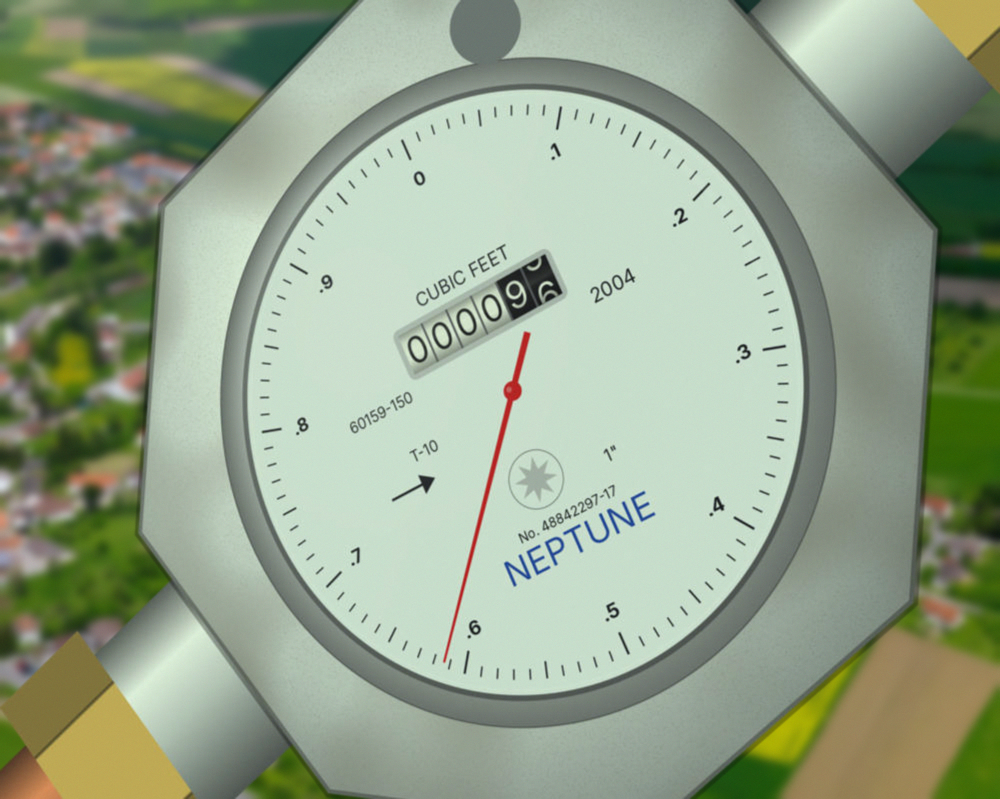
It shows 95.61
